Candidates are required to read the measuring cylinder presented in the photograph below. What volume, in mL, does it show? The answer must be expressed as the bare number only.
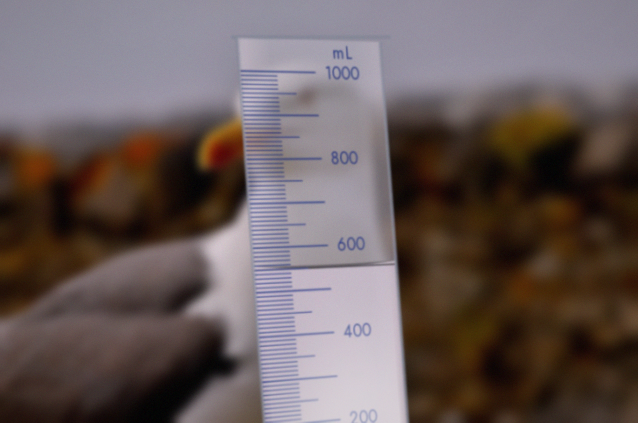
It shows 550
